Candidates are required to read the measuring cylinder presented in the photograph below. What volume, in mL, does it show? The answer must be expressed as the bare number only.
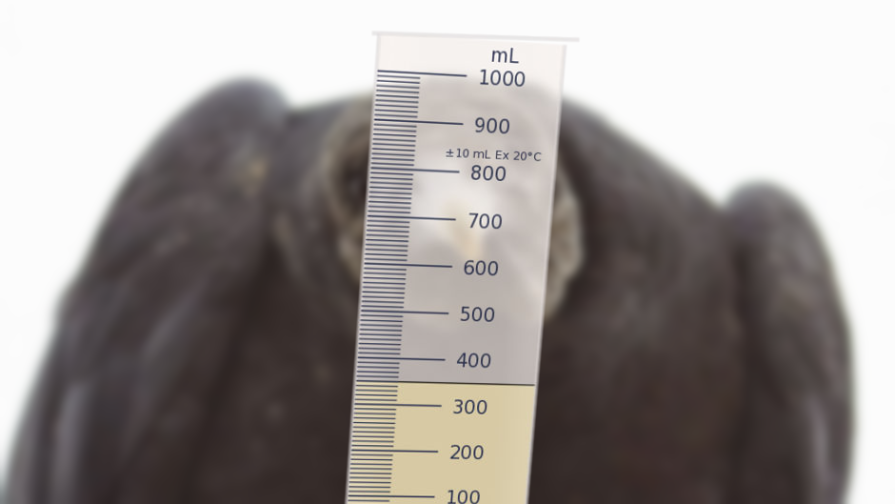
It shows 350
